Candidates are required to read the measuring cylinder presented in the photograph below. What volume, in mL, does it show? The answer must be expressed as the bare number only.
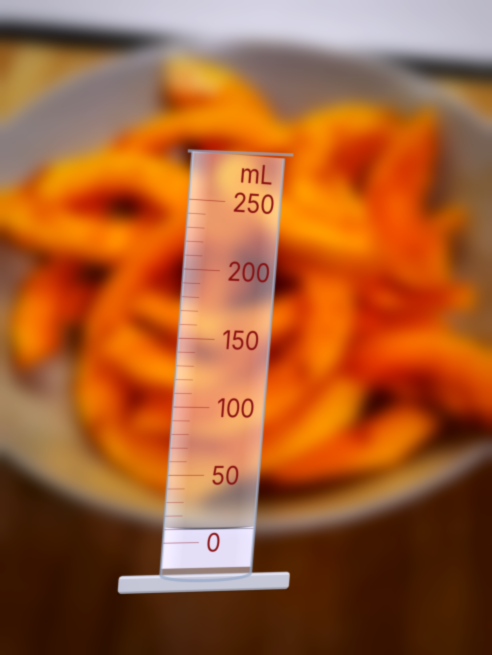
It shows 10
